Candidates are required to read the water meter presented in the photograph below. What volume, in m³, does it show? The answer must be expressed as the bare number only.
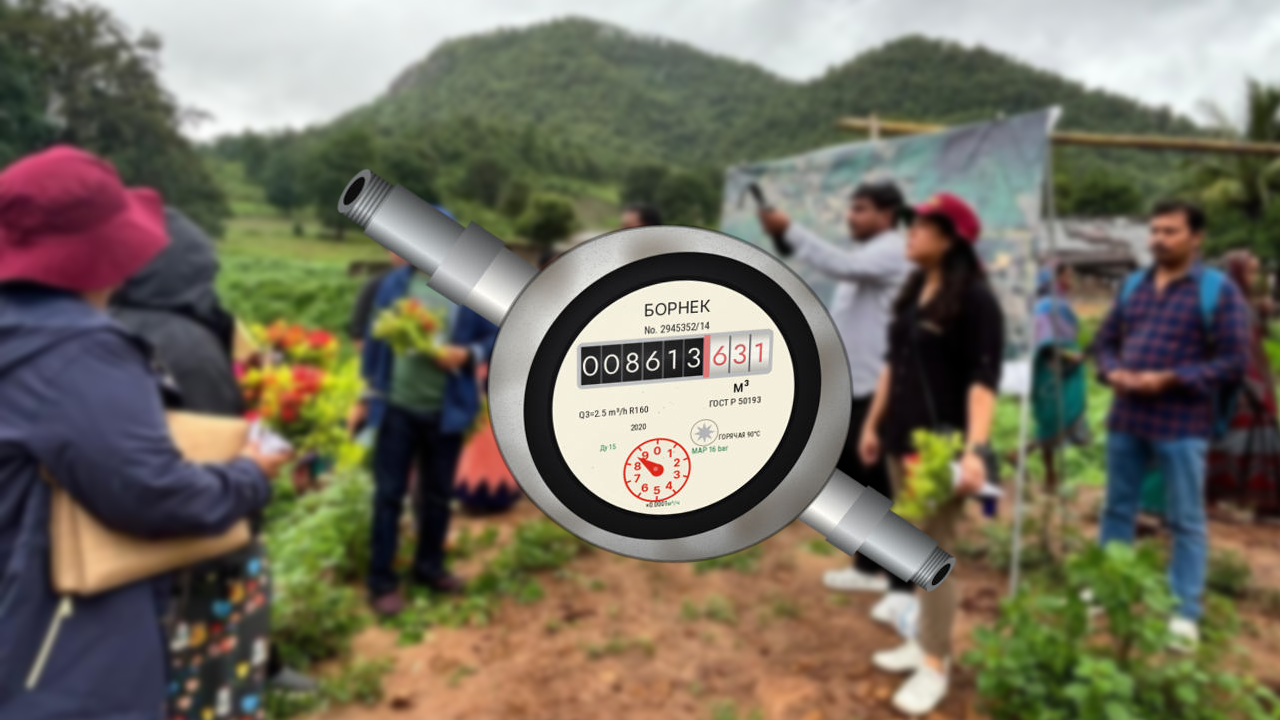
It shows 8613.6318
